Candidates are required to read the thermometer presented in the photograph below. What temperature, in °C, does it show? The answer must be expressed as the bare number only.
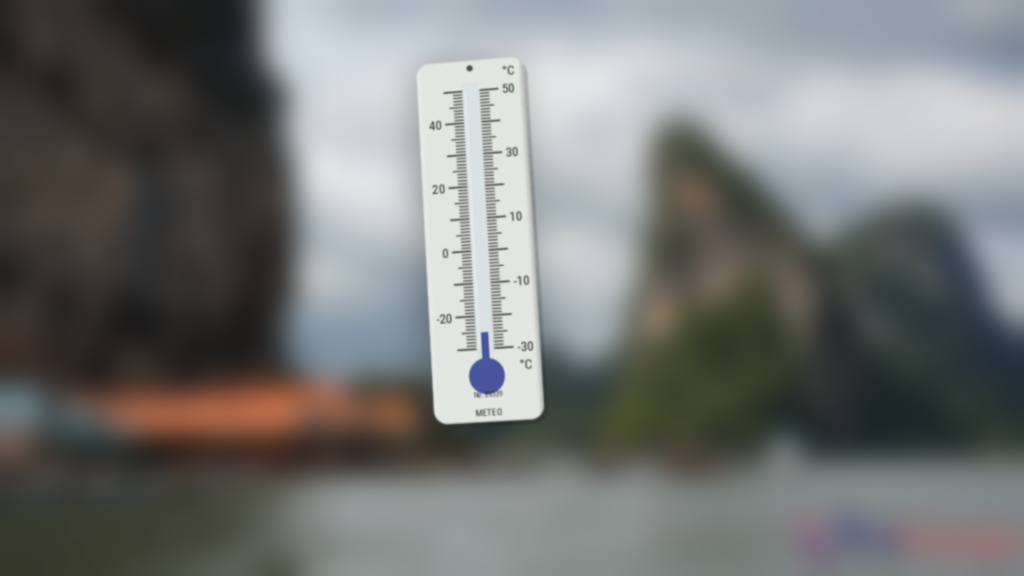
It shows -25
